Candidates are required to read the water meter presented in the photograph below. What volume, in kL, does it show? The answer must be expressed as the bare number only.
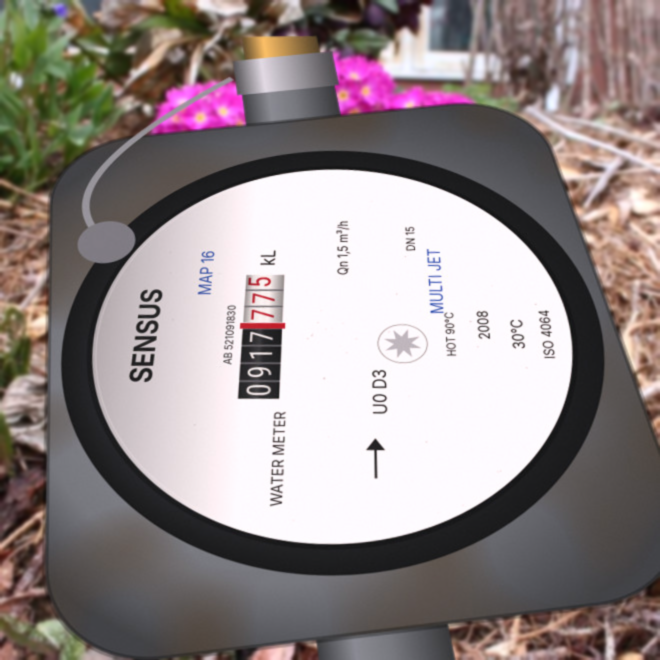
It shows 917.775
